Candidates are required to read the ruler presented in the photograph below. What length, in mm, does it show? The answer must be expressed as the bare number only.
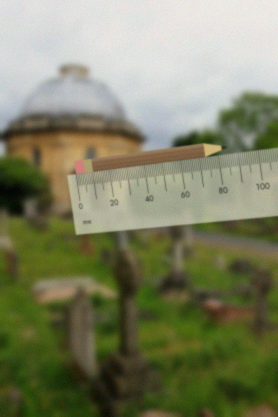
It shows 85
